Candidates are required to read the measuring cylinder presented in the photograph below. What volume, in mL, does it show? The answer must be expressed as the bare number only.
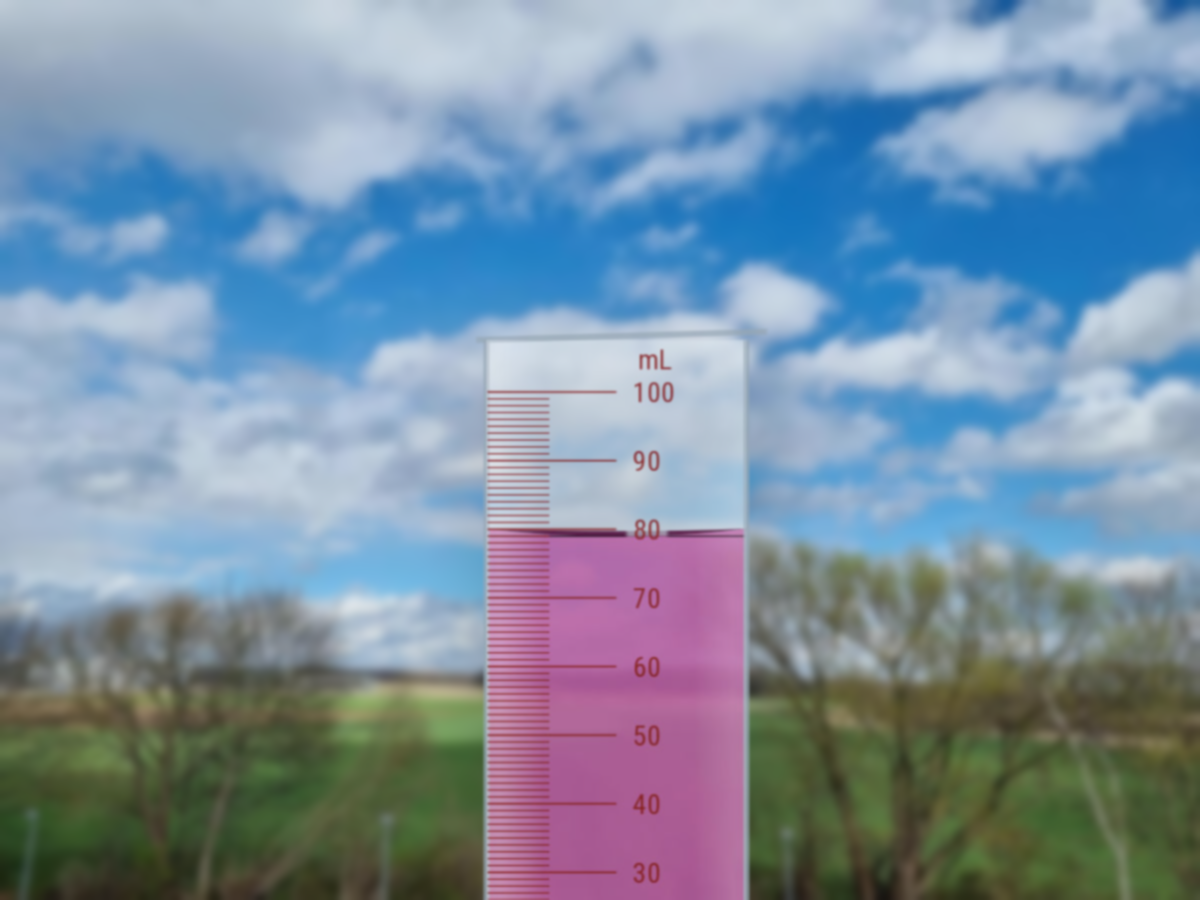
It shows 79
